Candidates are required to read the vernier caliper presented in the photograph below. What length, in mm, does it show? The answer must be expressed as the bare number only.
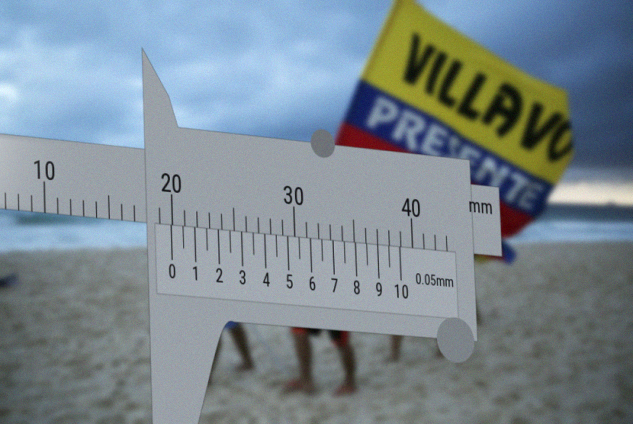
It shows 19.9
